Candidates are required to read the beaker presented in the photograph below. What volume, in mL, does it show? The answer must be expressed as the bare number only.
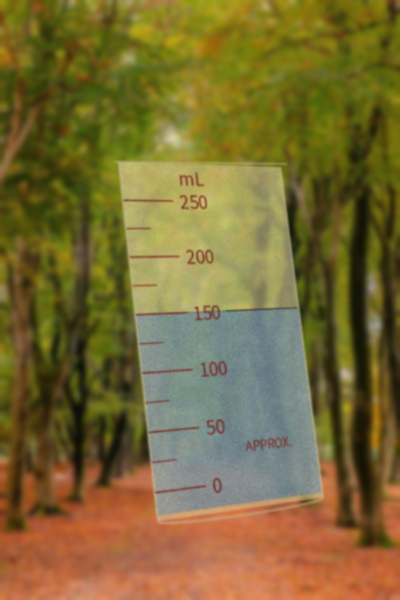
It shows 150
